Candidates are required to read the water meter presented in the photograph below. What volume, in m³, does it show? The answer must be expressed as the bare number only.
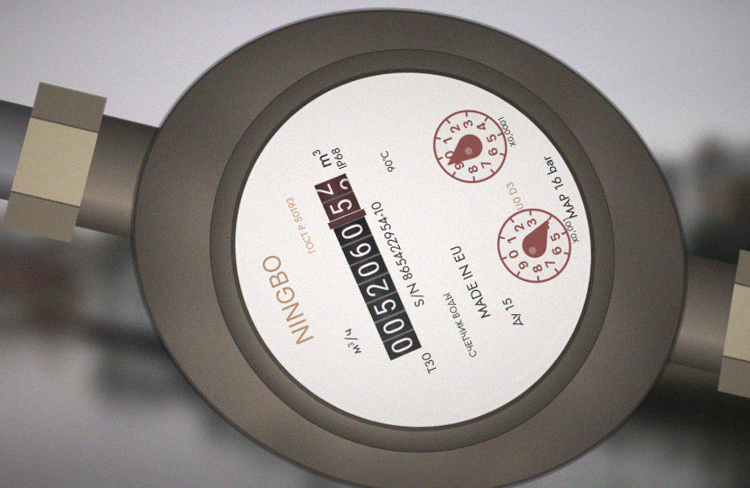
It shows 52060.5239
